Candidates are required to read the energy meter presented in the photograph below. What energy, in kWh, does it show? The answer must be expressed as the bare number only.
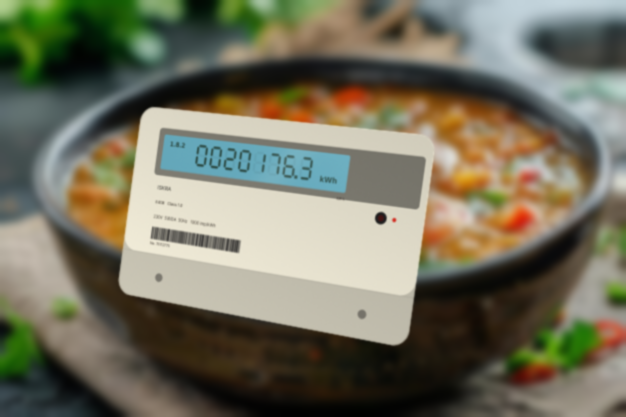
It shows 20176.3
